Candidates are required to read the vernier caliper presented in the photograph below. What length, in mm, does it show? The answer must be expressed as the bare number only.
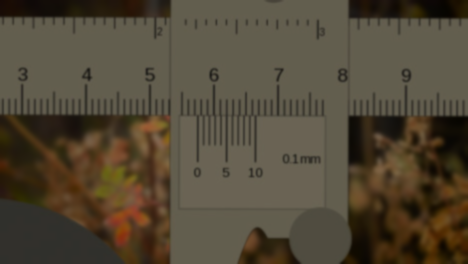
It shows 57.5
